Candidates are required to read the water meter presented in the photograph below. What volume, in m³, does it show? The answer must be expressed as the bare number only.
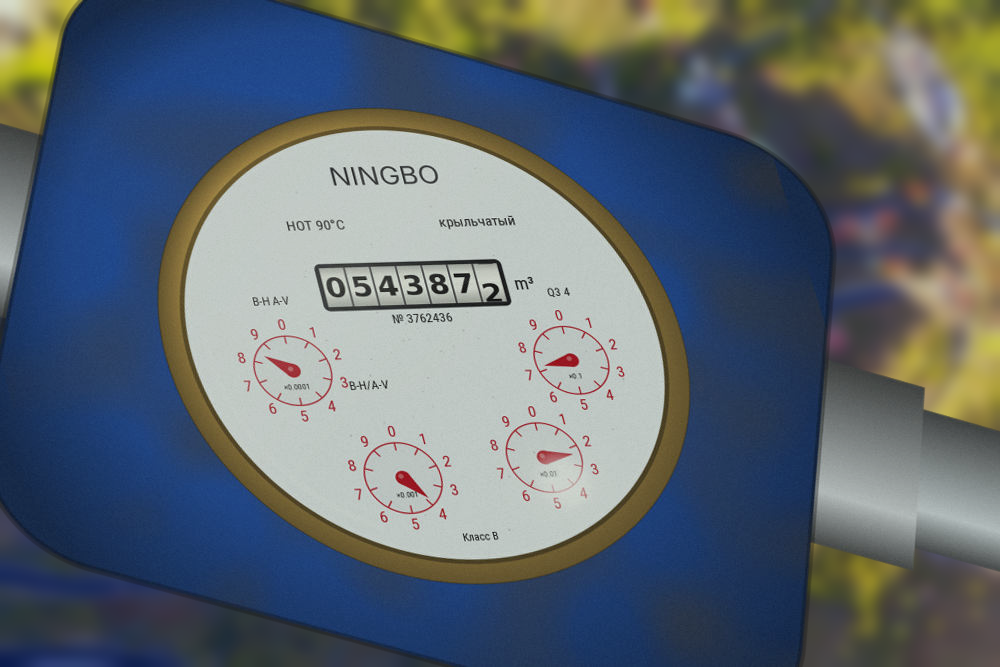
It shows 543871.7238
